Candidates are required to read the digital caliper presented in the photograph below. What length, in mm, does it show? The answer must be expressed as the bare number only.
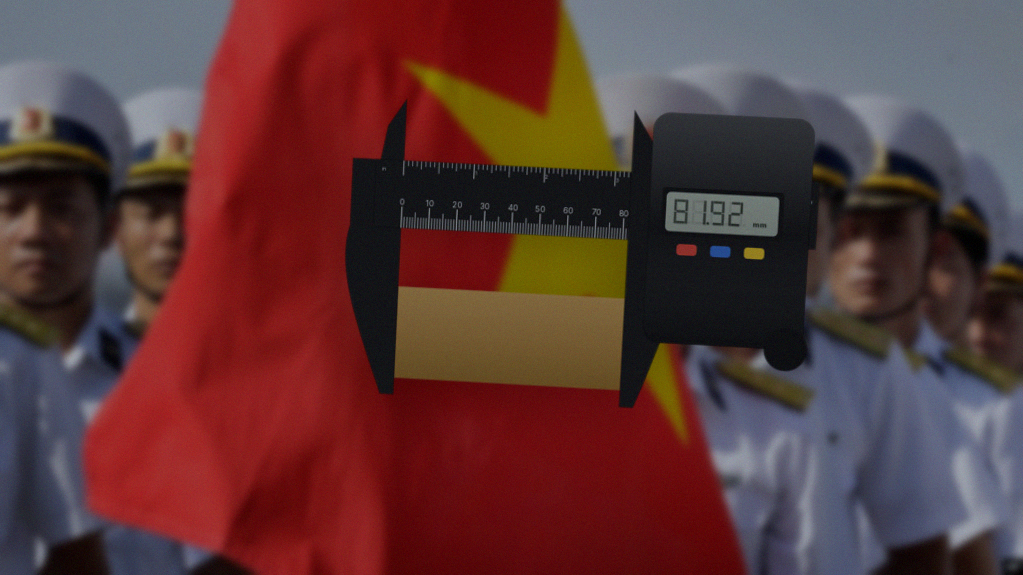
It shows 81.92
